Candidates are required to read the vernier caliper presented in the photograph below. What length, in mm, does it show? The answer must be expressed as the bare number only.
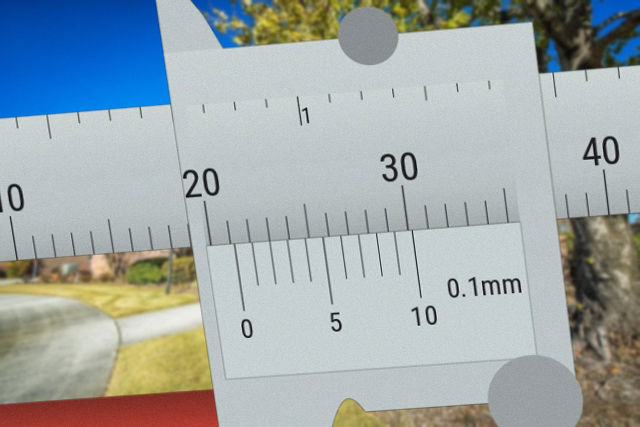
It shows 21.2
